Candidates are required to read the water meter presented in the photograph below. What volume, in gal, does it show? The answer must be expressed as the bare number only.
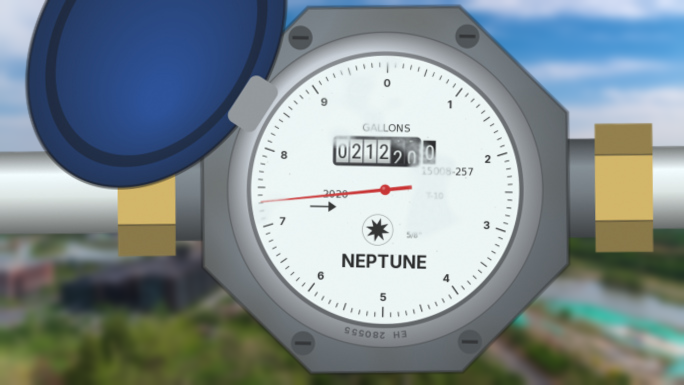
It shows 212197.3
